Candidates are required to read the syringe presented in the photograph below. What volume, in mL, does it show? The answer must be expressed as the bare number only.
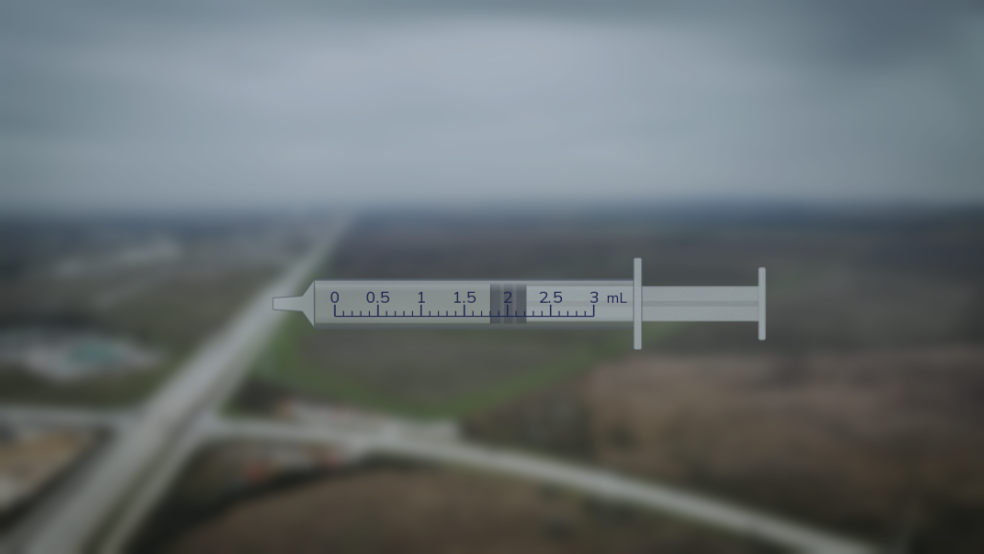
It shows 1.8
